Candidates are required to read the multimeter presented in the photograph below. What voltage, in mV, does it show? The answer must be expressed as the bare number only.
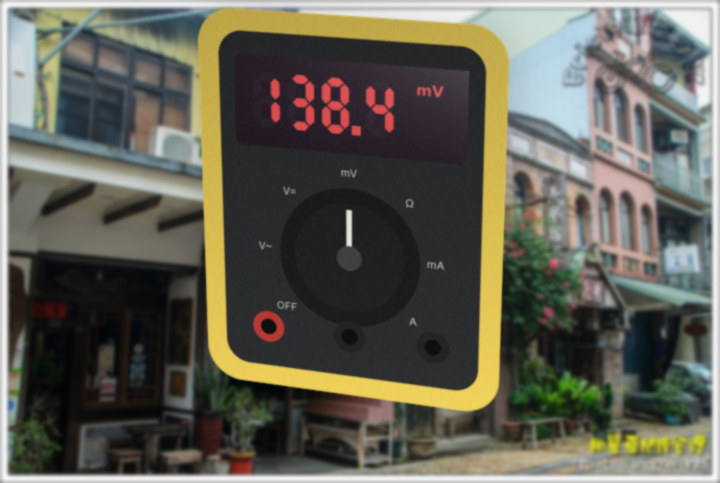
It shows 138.4
